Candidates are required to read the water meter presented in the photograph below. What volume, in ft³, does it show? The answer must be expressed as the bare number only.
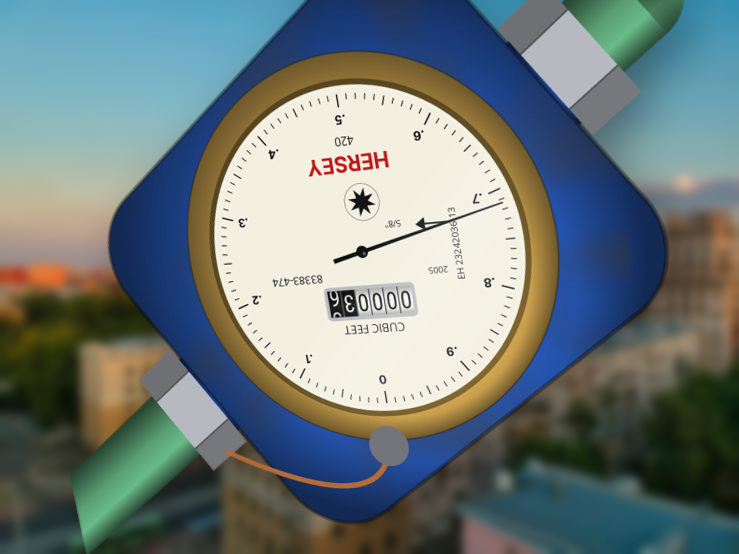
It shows 35.71
